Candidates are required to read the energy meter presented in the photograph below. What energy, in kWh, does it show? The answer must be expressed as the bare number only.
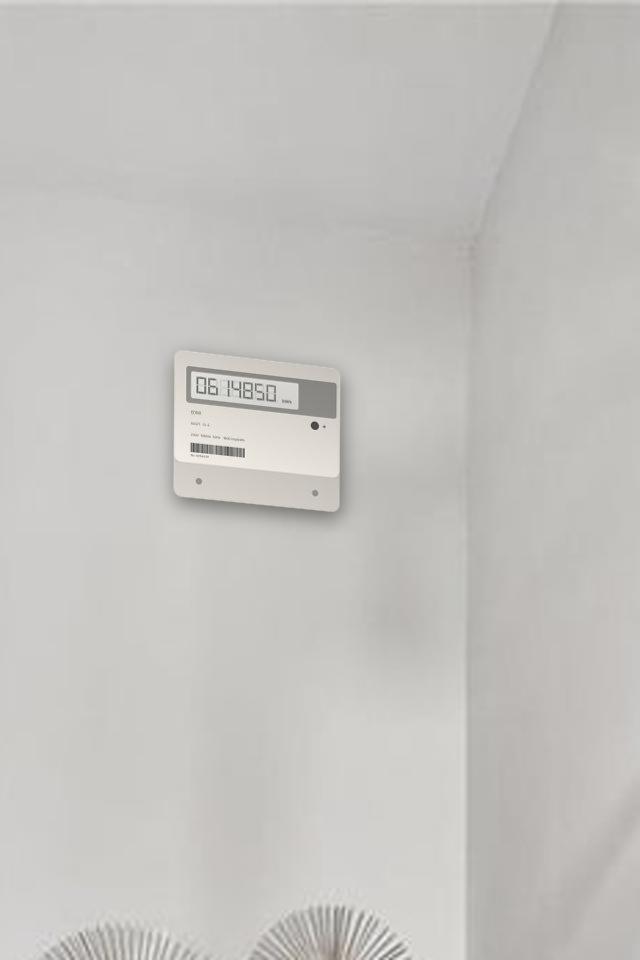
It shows 614850
